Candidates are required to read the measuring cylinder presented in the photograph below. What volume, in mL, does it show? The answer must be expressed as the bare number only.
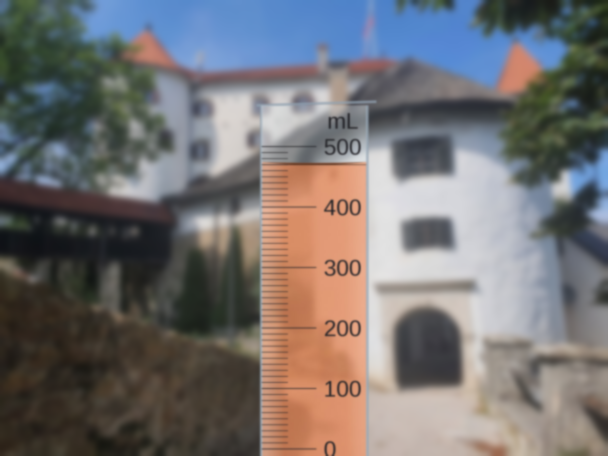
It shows 470
